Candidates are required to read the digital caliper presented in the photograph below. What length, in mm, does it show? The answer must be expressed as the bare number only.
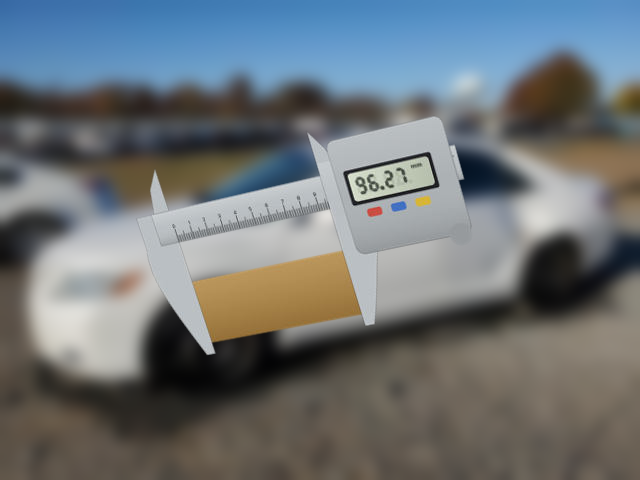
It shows 96.27
